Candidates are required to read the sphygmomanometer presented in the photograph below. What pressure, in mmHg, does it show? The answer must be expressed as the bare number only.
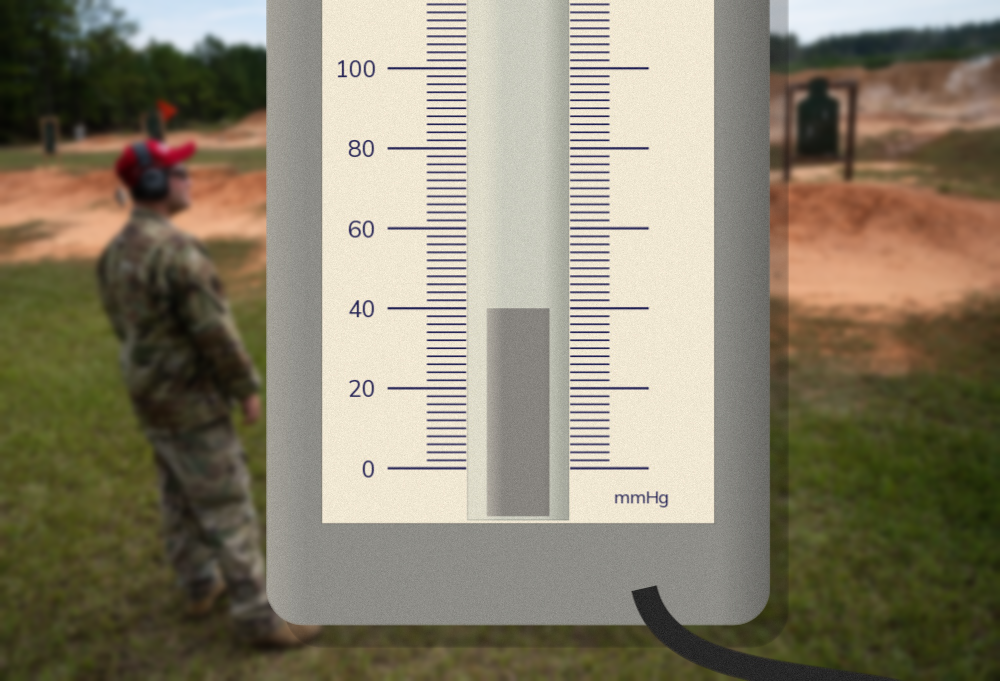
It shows 40
